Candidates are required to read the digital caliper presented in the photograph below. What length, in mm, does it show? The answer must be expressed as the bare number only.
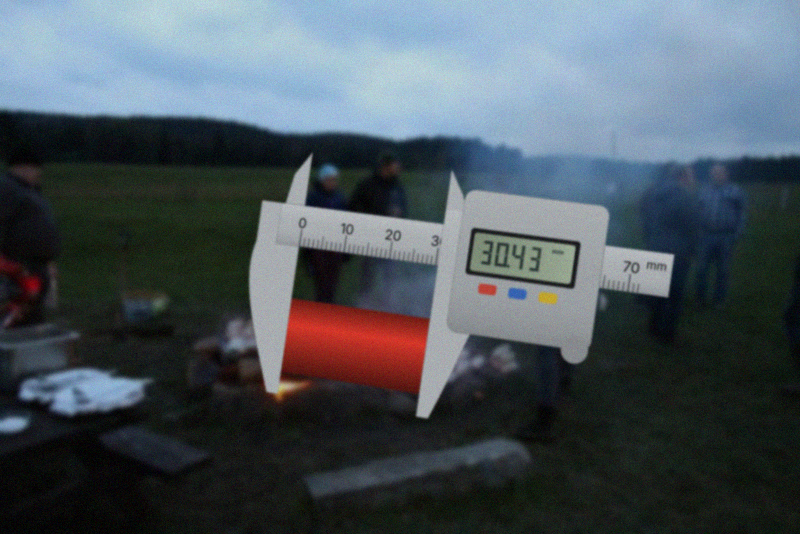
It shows 30.43
